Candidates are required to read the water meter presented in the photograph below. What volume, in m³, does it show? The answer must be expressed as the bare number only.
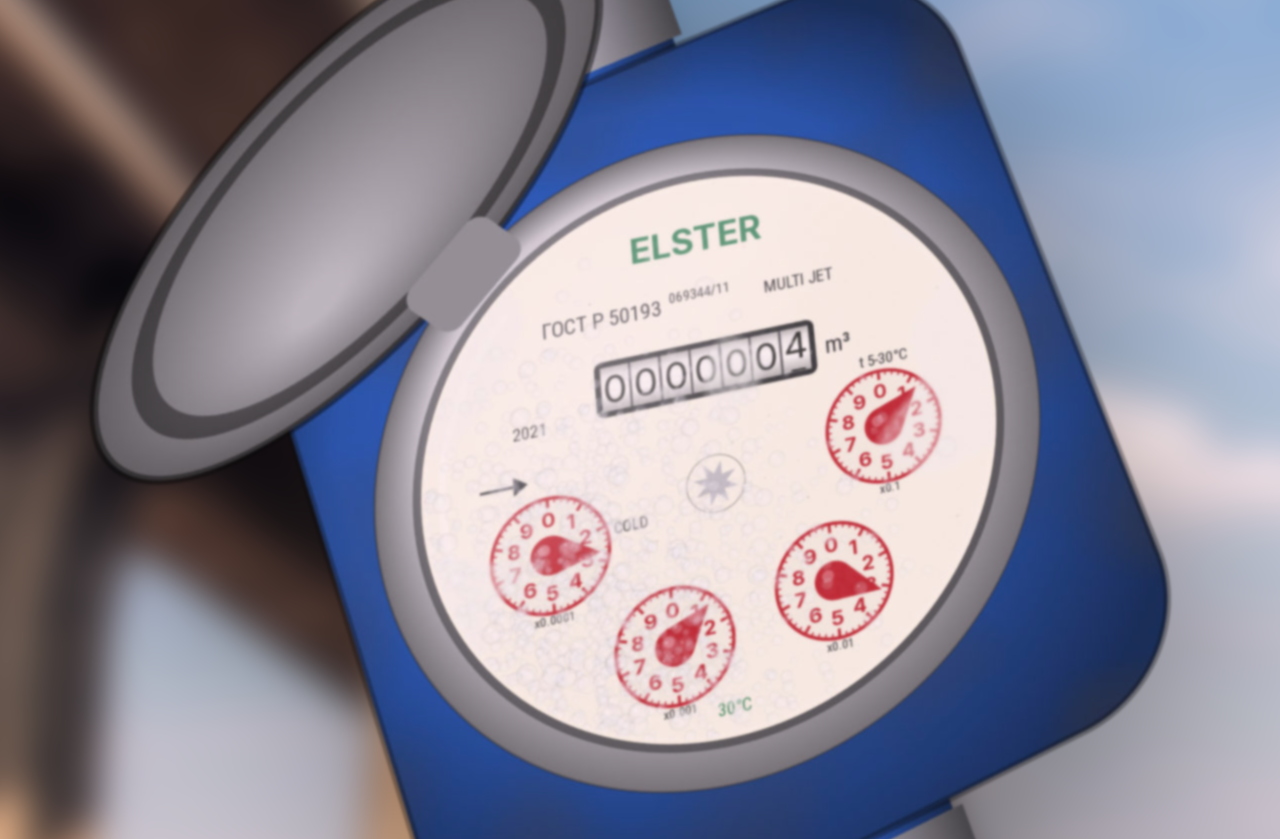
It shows 4.1312
